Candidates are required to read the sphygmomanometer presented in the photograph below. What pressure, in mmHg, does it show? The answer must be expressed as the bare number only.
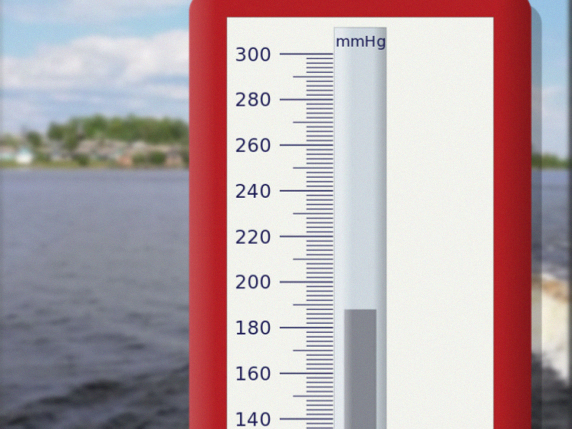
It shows 188
